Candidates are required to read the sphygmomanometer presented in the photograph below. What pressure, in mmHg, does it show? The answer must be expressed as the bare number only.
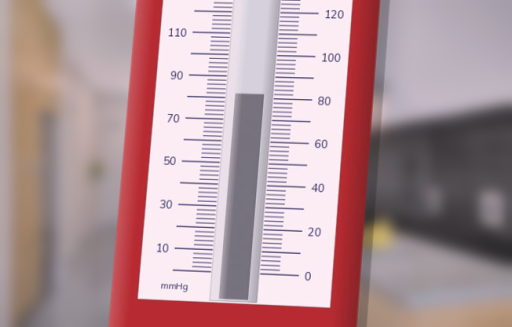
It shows 82
